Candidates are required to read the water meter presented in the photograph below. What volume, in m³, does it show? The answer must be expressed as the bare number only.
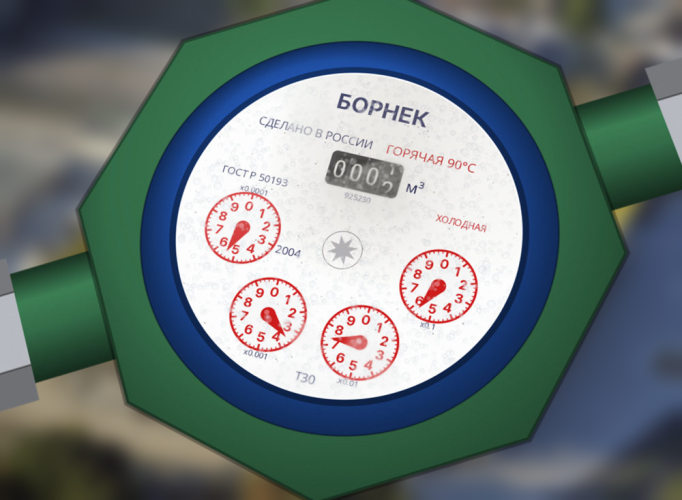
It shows 1.5735
